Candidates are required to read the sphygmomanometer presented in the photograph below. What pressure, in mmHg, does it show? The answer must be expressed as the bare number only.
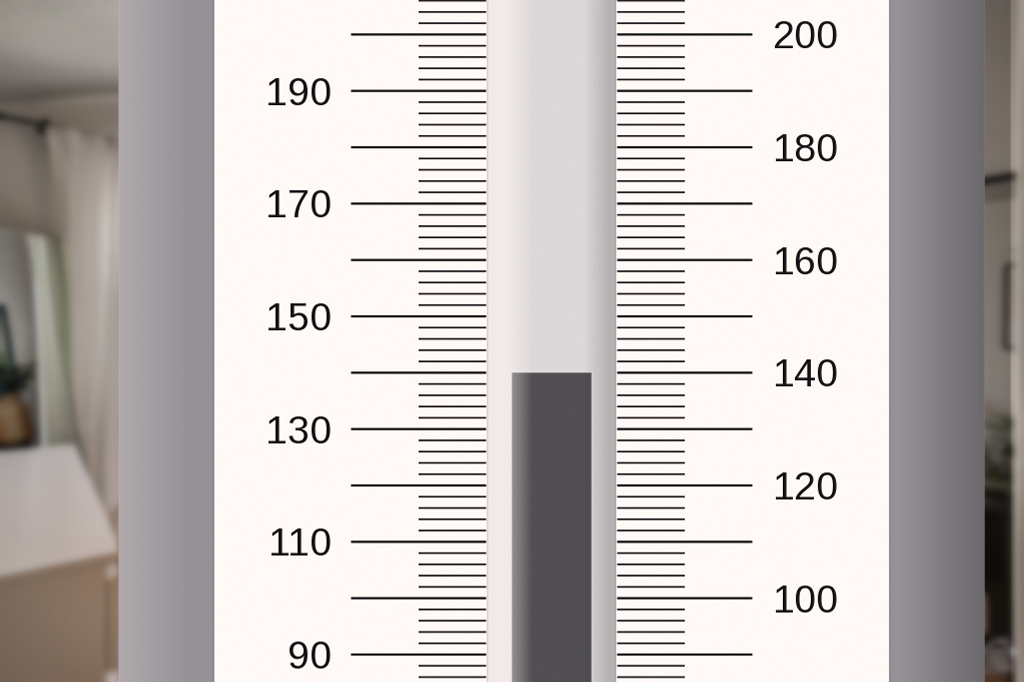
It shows 140
